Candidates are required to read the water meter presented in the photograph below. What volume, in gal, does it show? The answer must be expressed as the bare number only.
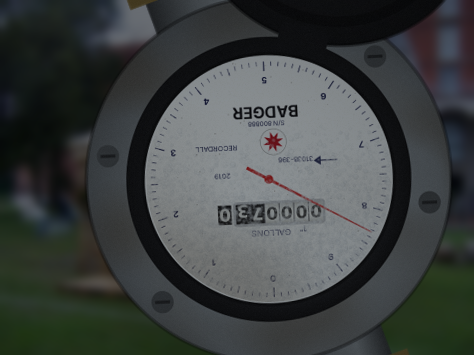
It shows 728.3
